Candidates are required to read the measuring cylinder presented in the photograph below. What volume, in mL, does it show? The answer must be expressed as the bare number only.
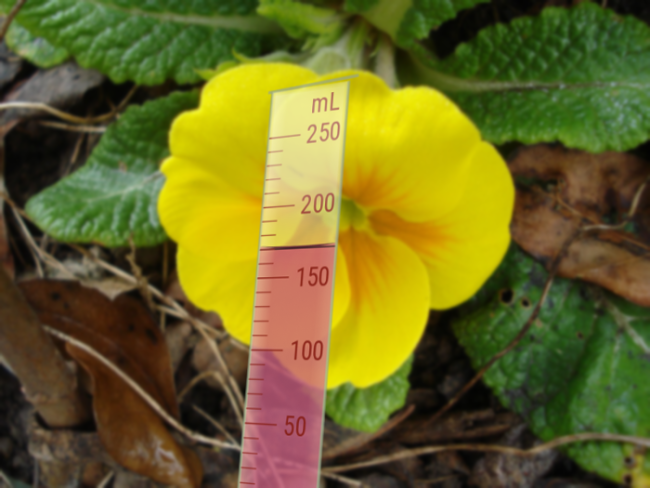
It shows 170
